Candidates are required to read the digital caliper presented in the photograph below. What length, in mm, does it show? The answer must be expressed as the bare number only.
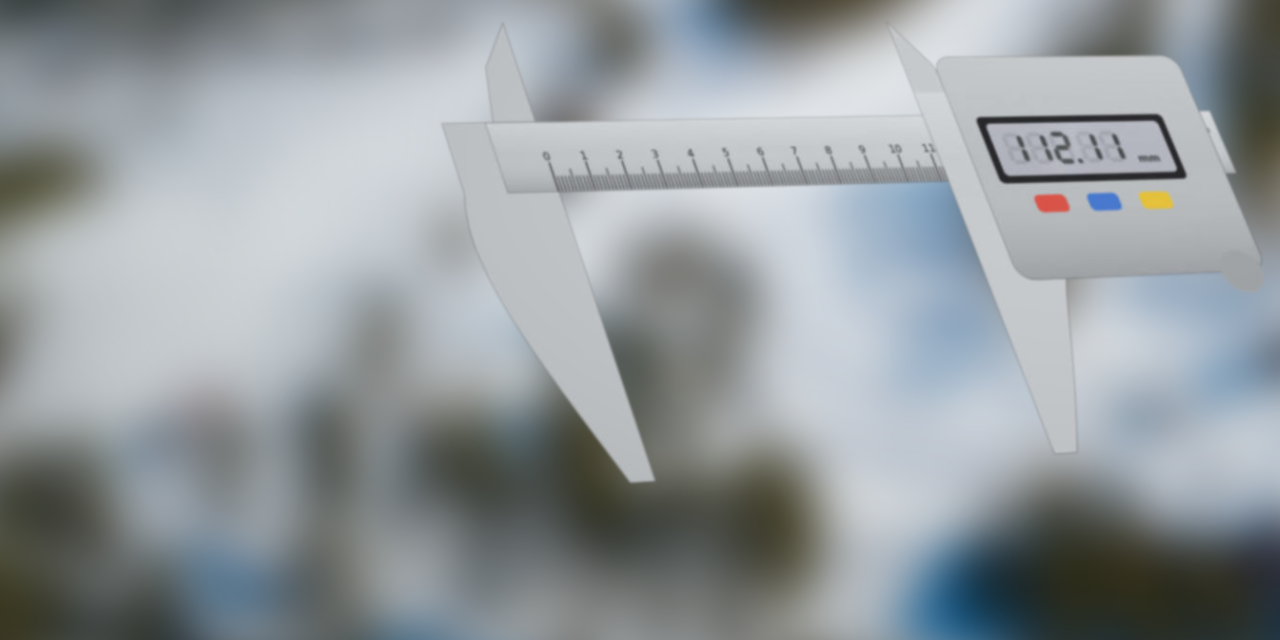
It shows 112.11
